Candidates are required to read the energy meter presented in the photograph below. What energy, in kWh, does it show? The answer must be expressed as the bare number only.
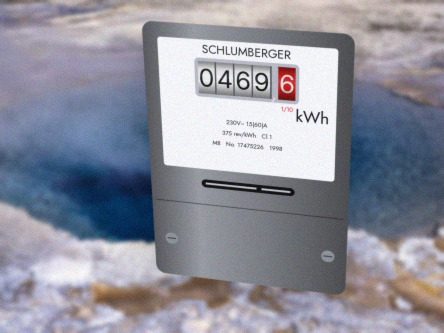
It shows 469.6
